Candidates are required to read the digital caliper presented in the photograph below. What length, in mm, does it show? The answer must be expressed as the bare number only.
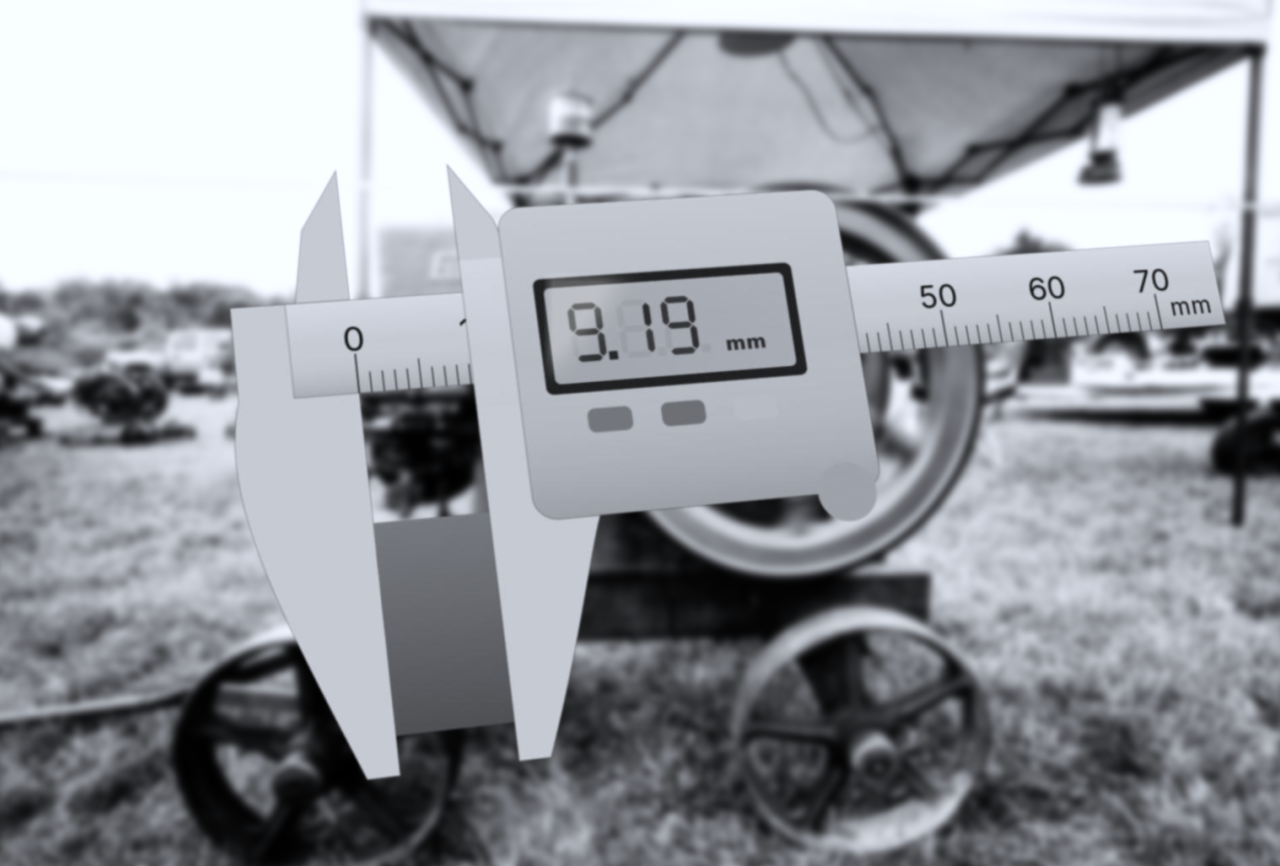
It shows 9.19
